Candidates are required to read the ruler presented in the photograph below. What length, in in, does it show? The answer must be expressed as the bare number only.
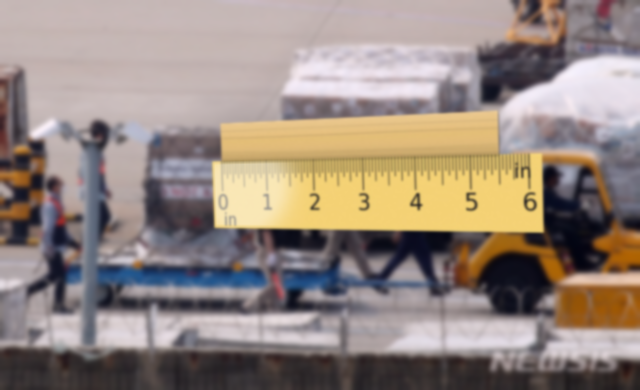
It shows 5.5
